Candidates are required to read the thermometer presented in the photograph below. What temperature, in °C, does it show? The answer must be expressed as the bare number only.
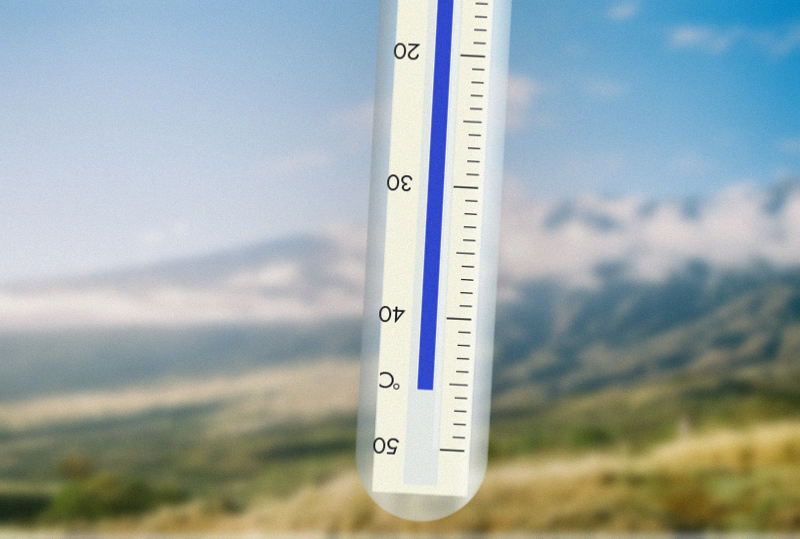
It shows 45.5
